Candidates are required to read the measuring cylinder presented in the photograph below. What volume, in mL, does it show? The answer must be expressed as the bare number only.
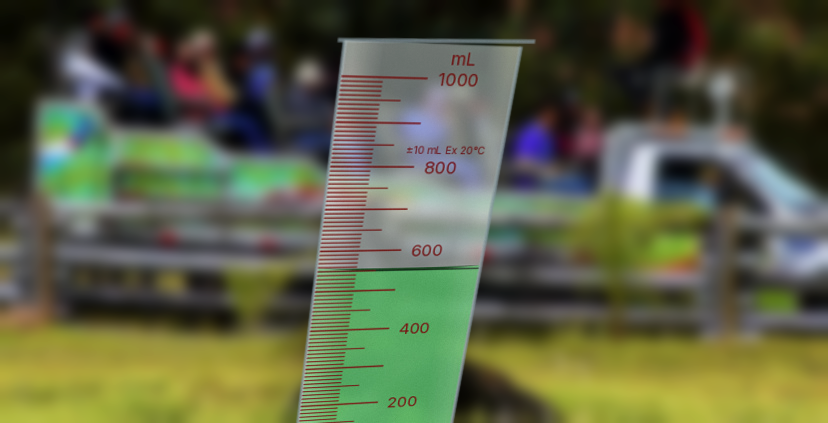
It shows 550
